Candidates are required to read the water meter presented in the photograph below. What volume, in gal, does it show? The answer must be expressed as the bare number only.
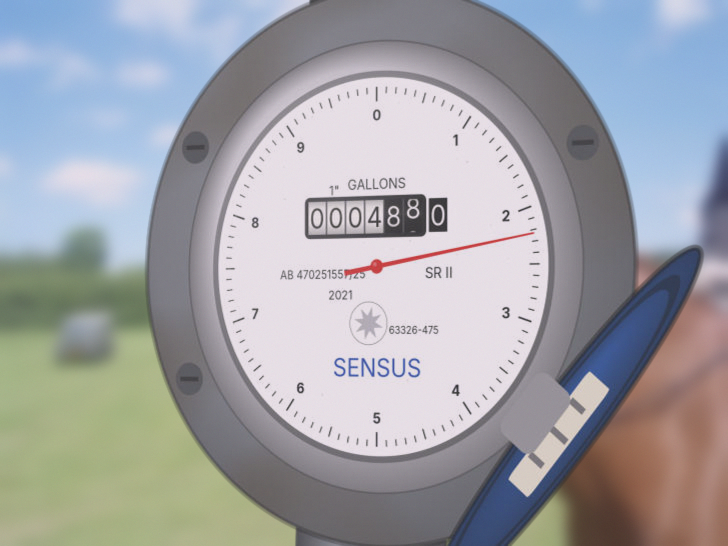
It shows 4882.2
